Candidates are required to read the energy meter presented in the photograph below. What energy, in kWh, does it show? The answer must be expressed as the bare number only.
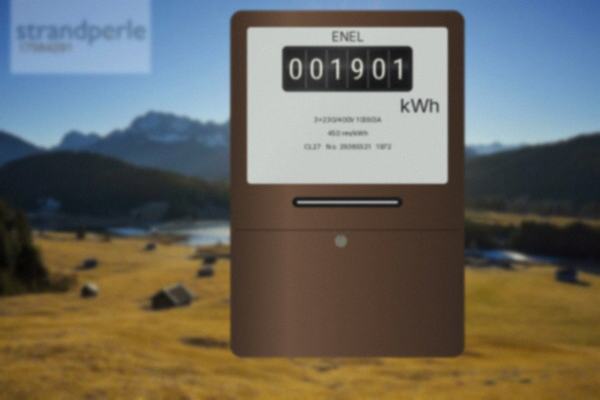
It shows 1901
